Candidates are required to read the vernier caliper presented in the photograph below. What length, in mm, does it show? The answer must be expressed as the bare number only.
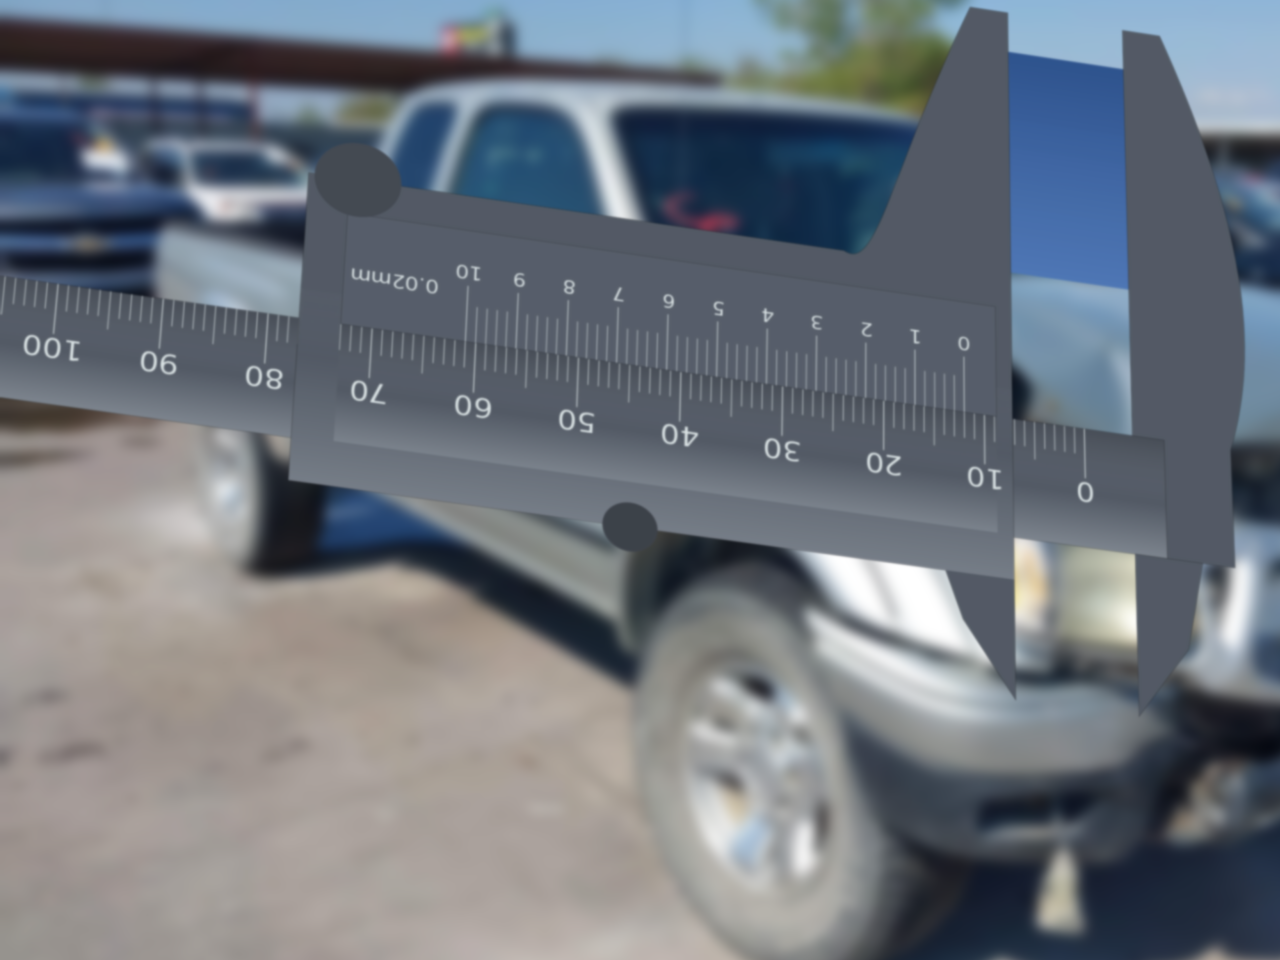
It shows 12.0
